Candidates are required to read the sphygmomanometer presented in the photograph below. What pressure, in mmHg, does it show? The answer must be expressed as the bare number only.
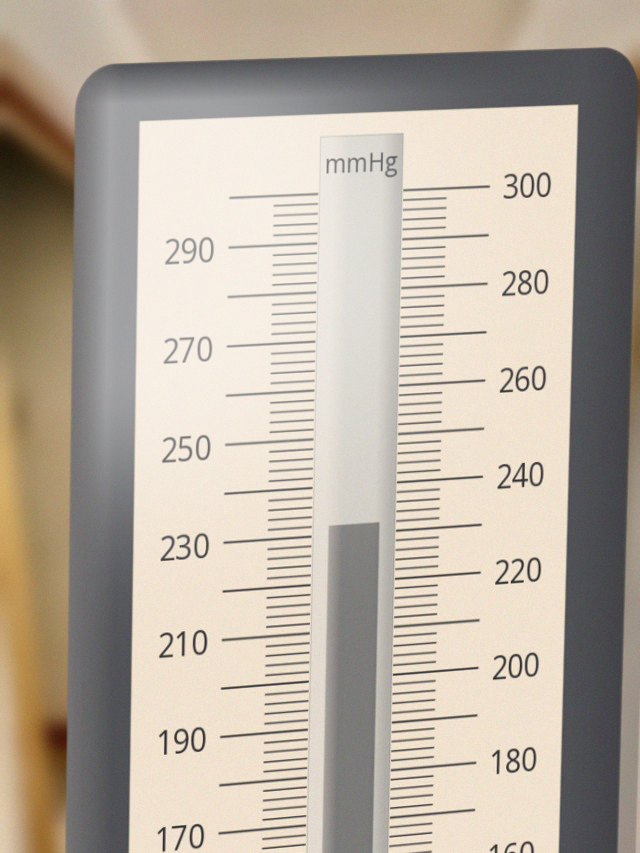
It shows 232
